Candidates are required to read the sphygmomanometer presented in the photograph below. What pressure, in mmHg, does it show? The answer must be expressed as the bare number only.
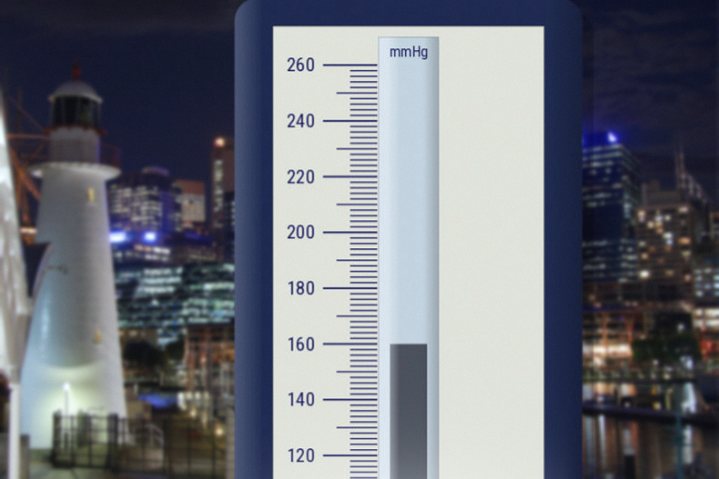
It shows 160
